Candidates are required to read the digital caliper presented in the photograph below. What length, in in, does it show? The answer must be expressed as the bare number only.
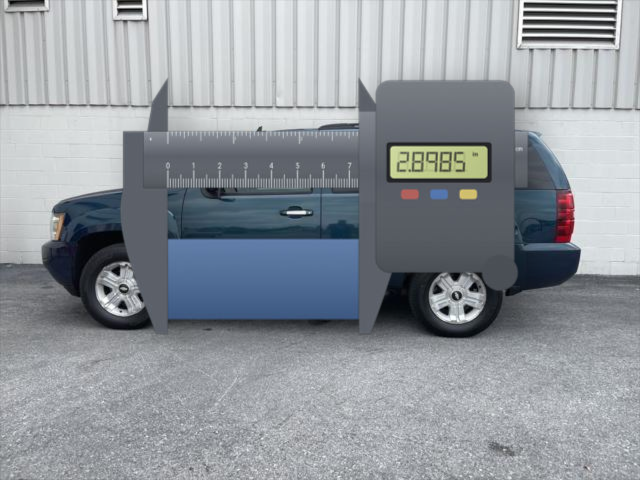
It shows 2.8985
